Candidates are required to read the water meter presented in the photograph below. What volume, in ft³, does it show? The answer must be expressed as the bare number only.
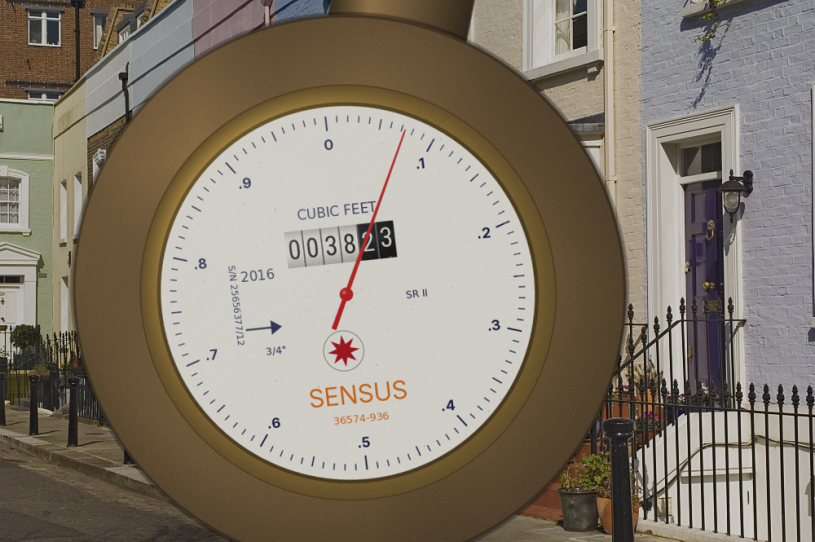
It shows 3823.07
